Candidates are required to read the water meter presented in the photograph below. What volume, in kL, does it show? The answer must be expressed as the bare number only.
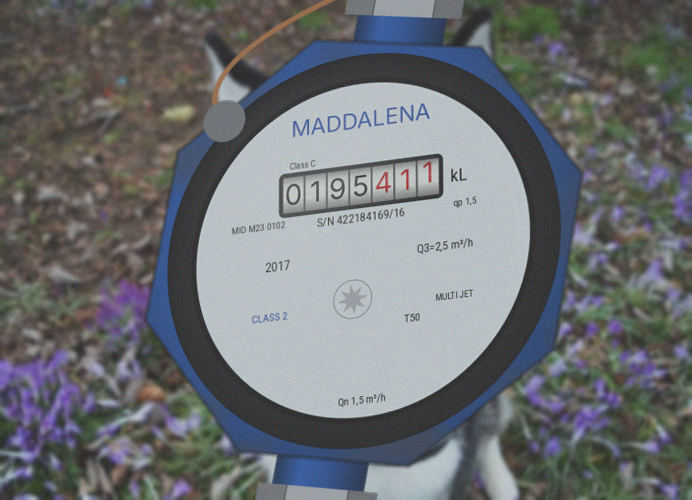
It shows 195.411
